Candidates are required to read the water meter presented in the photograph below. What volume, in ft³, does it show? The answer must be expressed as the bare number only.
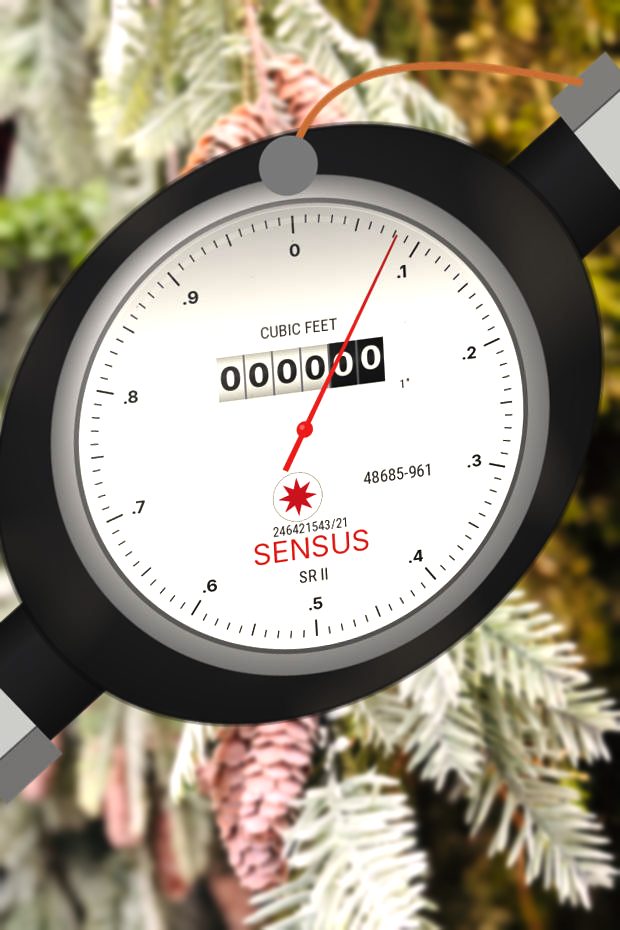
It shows 0.08
